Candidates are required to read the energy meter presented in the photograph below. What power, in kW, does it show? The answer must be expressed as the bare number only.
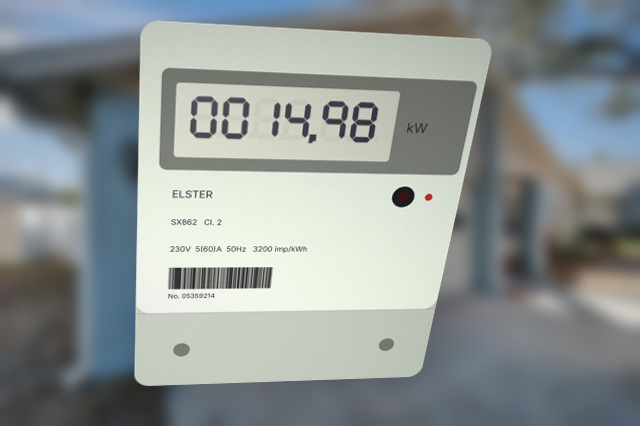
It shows 14.98
